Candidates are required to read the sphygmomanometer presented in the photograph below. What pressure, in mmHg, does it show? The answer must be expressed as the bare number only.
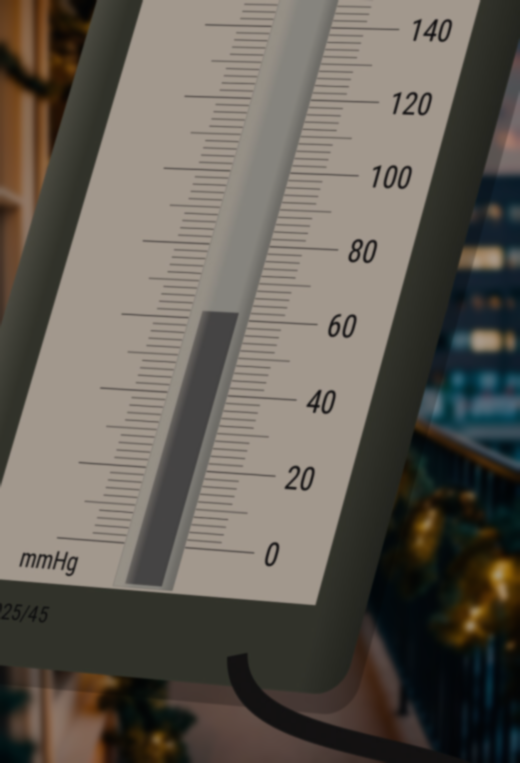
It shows 62
